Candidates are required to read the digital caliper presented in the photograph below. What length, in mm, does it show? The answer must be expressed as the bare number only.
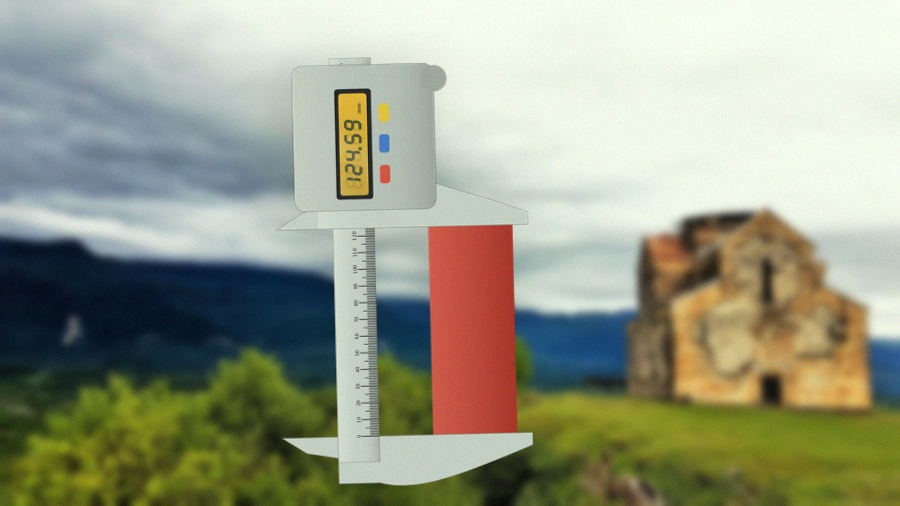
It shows 124.59
